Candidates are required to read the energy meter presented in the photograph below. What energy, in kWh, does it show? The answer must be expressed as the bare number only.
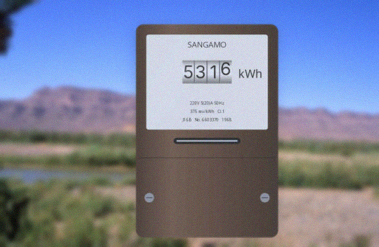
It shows 5316
